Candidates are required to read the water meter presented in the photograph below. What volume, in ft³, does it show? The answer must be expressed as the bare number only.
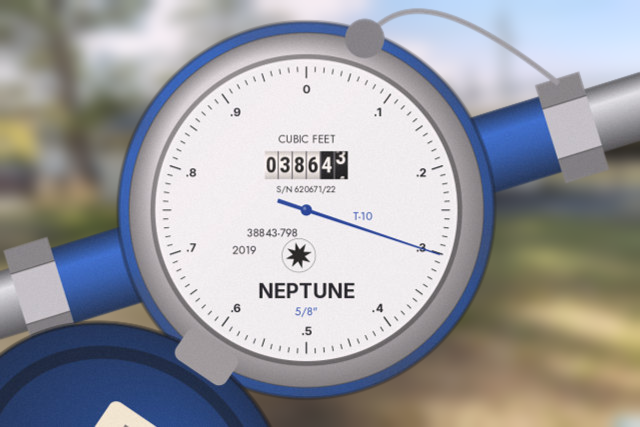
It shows 38643.30
